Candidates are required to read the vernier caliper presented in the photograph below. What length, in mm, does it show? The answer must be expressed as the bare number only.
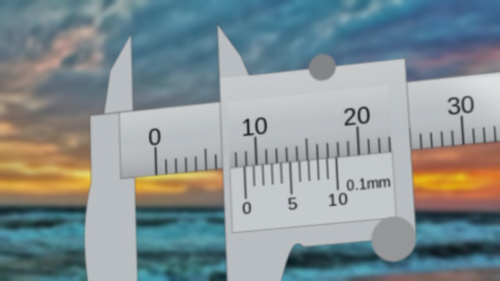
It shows 8.8
